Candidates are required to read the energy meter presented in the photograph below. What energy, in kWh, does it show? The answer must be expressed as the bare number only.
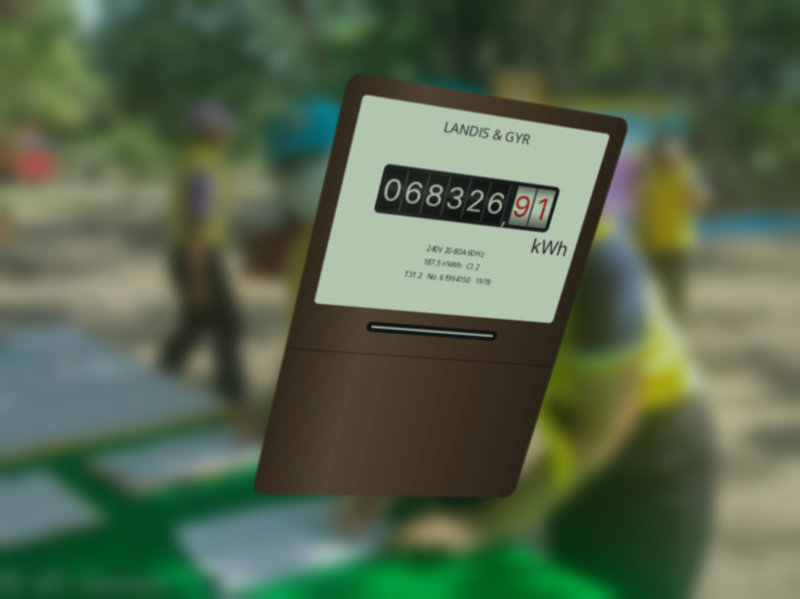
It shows 68326.91
